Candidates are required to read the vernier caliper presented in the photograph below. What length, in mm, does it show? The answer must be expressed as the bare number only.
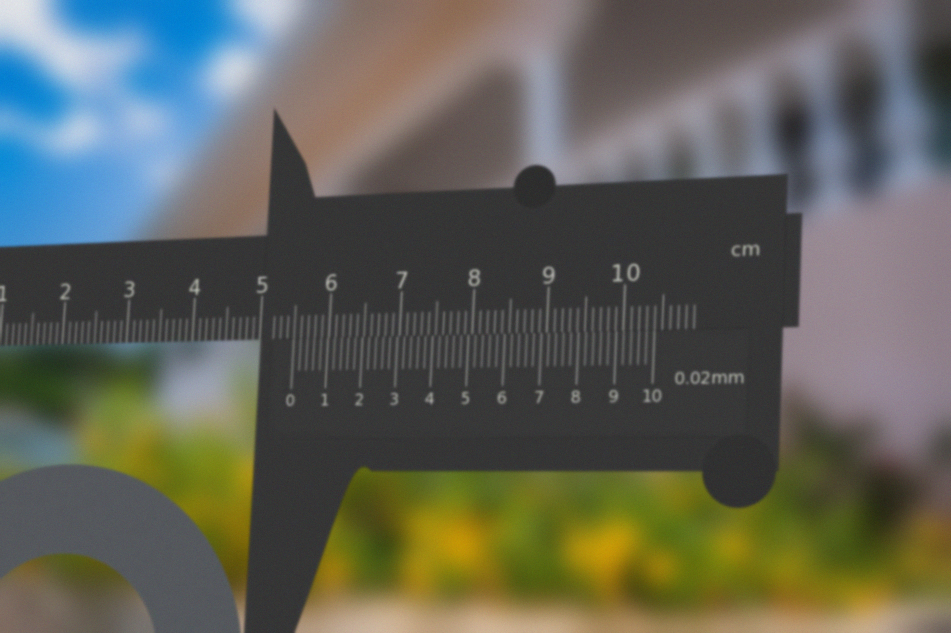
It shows 55.0
